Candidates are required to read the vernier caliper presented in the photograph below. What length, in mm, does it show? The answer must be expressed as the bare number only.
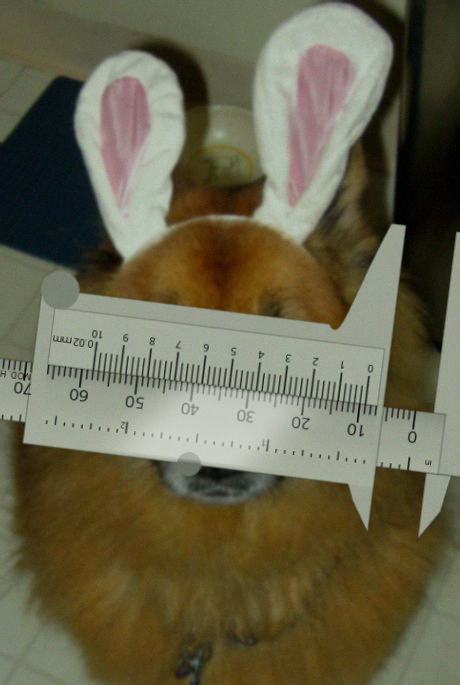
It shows 9.0
